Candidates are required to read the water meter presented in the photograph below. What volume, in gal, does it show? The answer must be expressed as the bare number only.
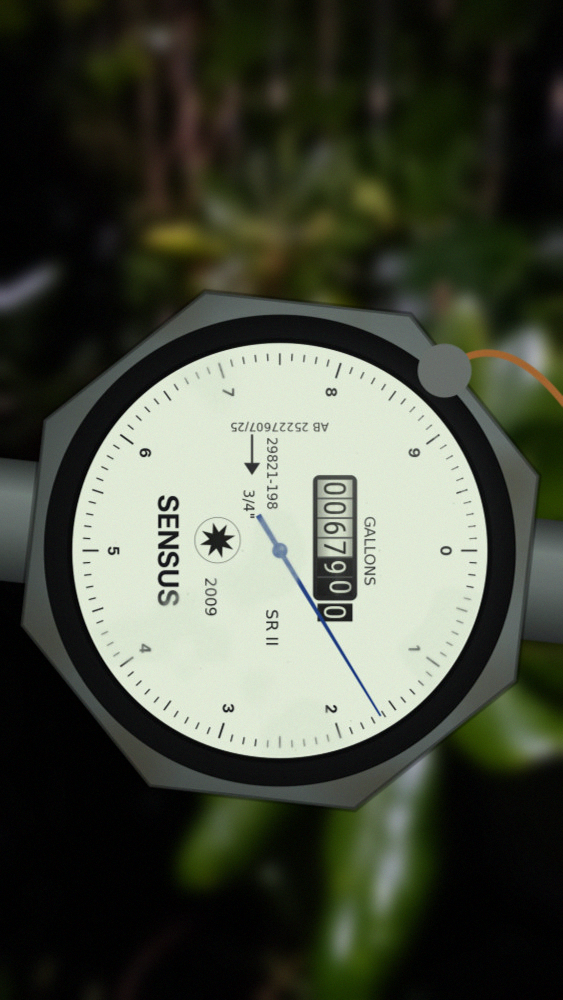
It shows 67901.6
